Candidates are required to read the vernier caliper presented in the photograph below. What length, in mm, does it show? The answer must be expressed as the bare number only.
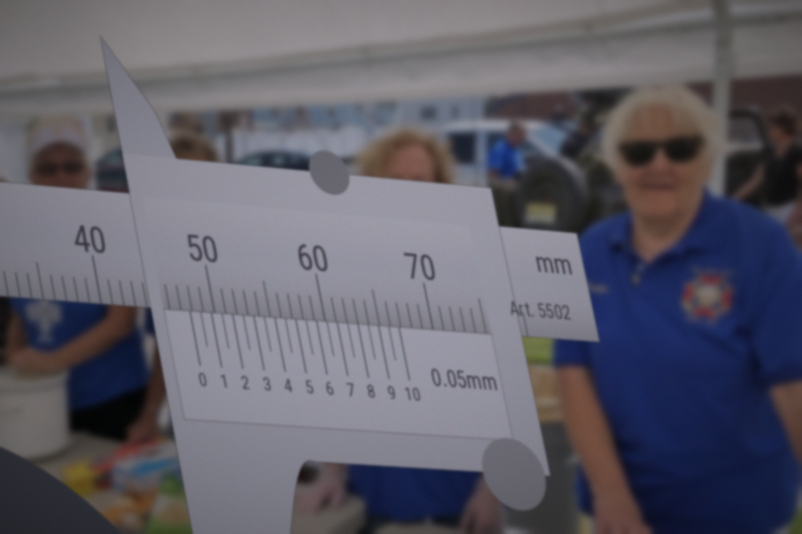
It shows 47.8
